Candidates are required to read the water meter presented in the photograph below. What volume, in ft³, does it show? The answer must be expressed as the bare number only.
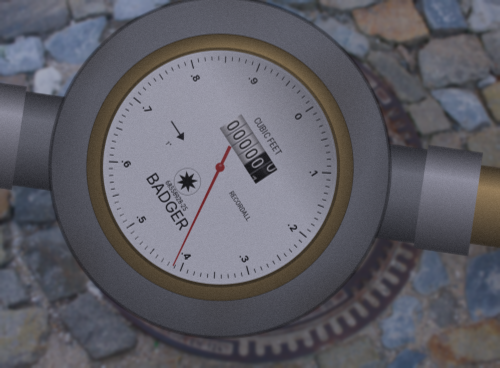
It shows 0.41
